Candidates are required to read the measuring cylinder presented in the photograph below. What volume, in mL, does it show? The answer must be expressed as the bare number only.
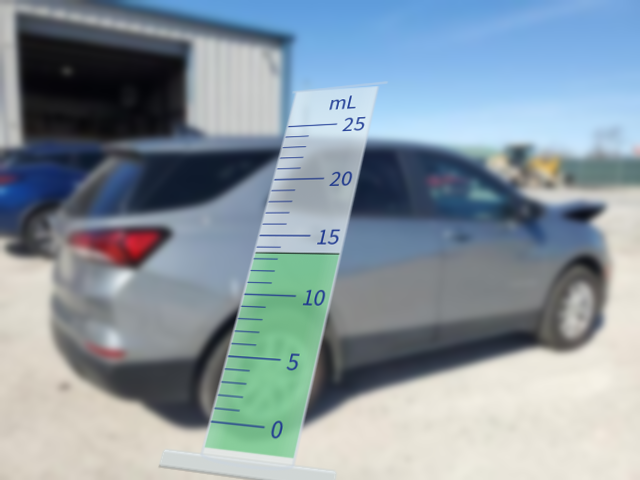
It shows 13.5
